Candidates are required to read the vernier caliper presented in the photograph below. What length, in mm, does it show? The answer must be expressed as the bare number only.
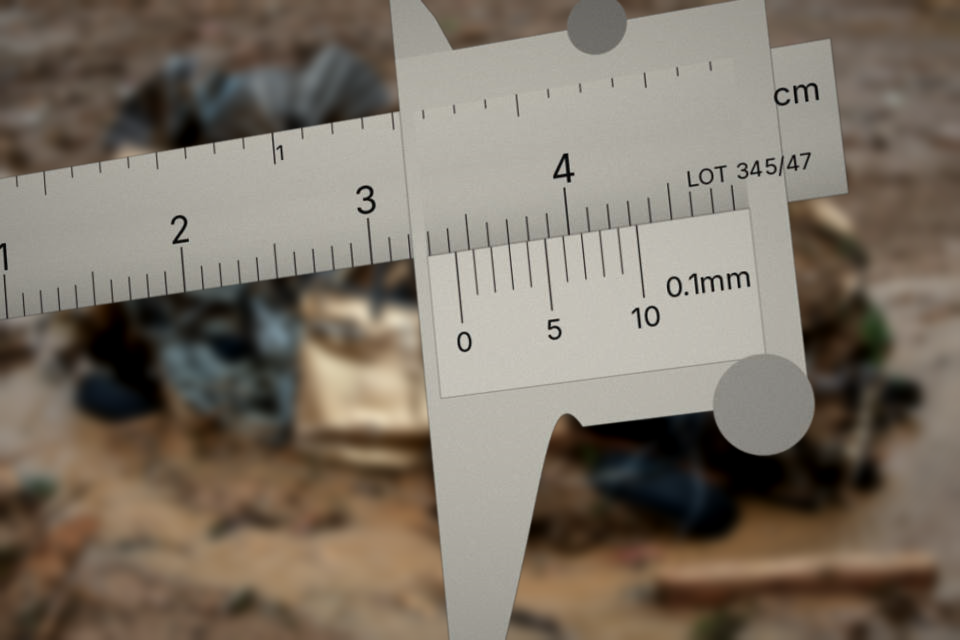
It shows 34.3
